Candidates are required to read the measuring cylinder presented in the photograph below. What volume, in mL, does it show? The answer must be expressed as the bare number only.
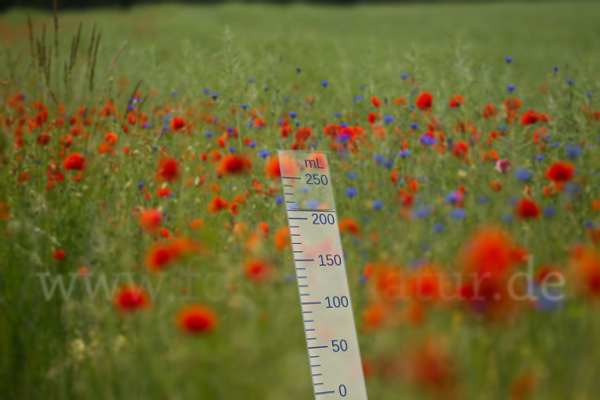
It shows 210
